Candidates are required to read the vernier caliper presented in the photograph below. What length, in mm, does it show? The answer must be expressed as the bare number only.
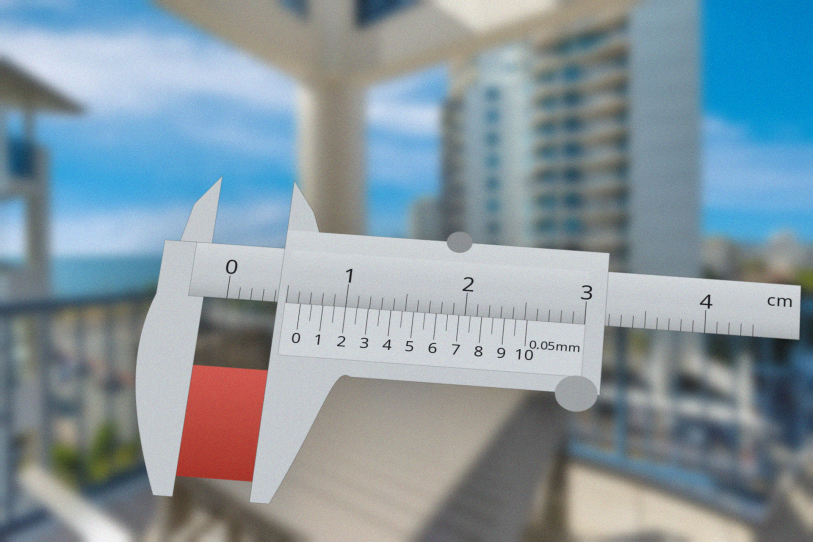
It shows 6.2
